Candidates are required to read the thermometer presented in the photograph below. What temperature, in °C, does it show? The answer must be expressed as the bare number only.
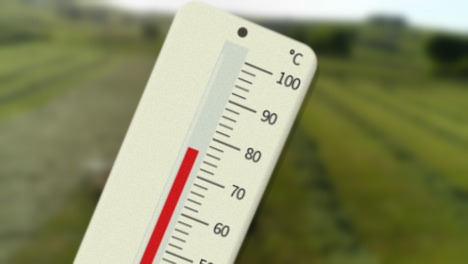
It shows 76
